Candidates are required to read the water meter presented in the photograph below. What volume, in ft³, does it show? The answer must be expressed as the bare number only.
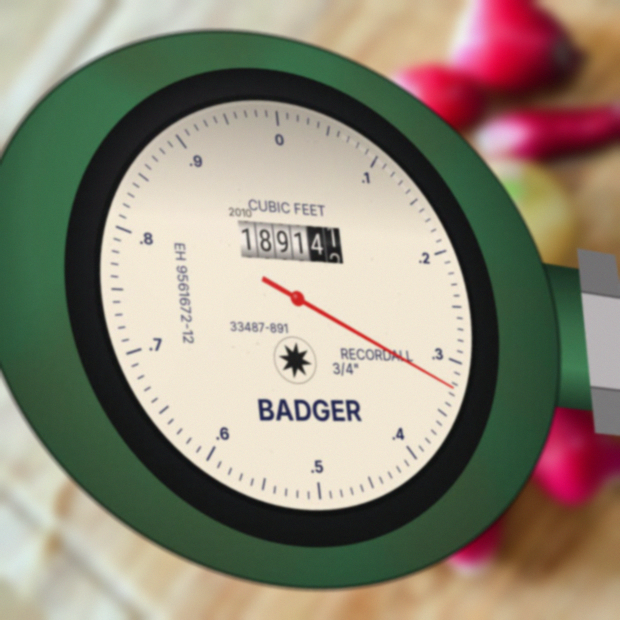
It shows 189141.32
